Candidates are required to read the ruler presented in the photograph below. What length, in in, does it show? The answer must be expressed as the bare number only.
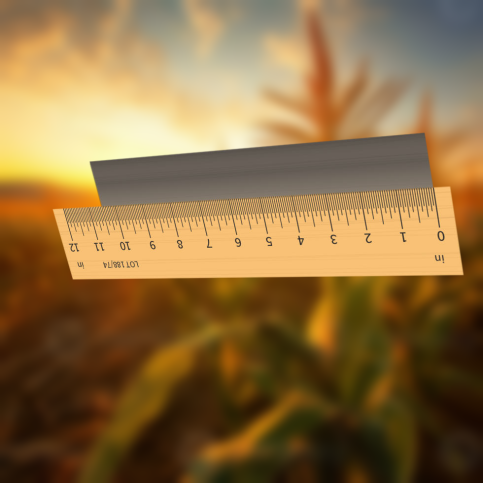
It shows 10.5
